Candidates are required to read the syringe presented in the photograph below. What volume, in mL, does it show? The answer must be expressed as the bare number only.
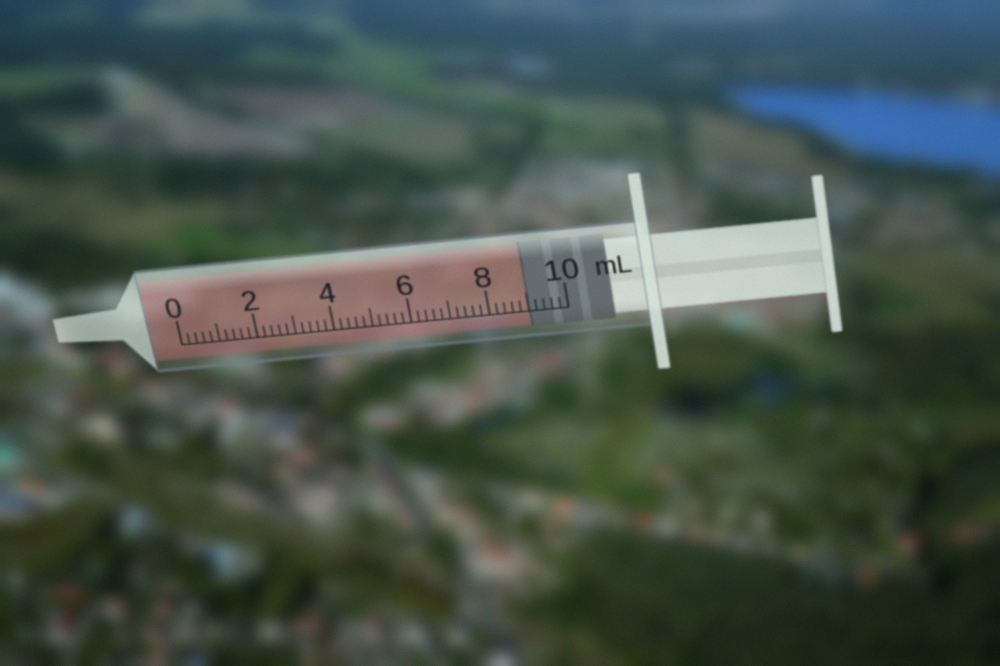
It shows 9
